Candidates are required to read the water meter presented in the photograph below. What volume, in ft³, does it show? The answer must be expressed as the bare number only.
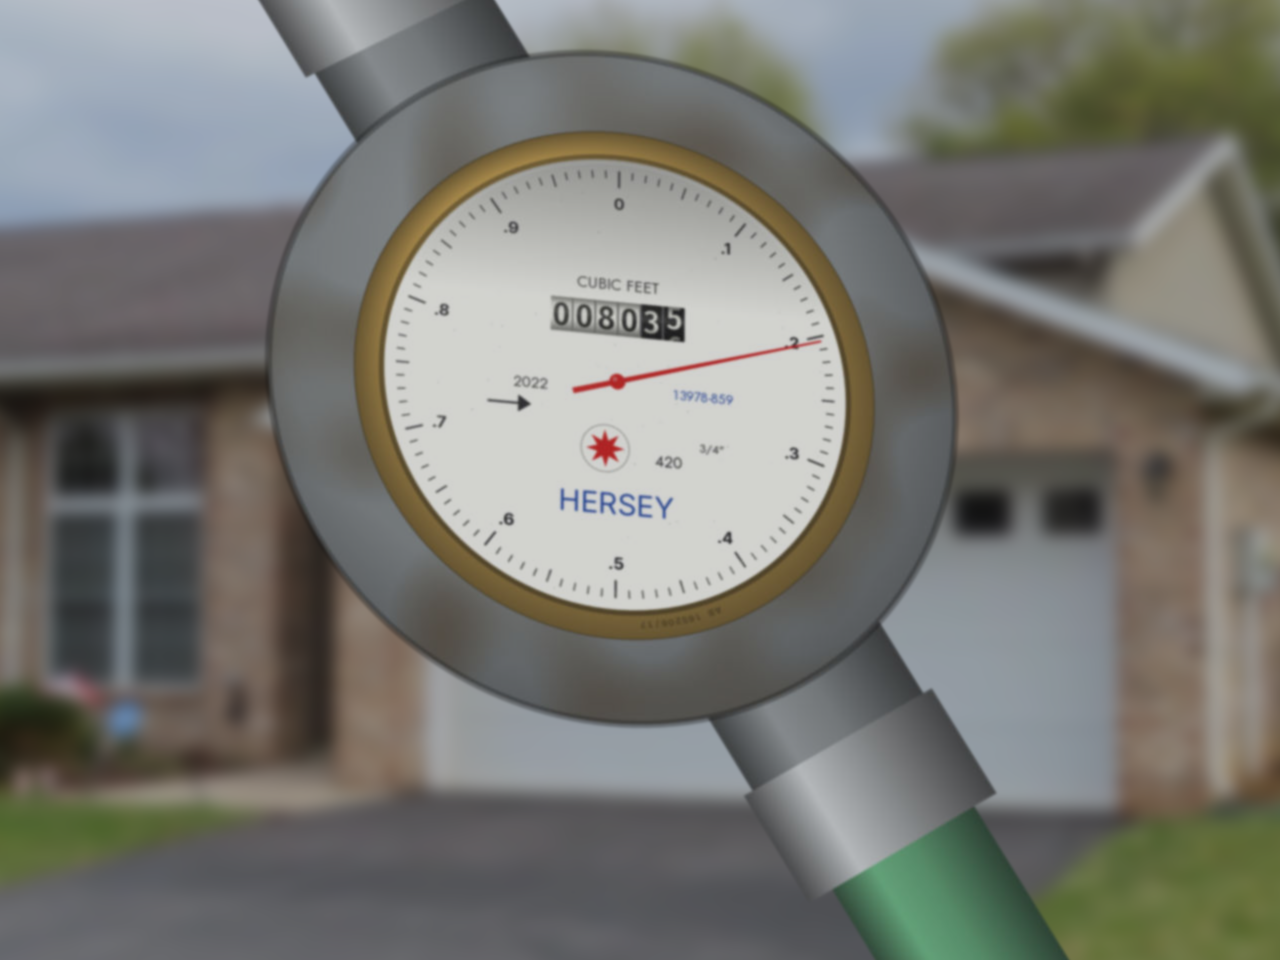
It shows 8035.20
